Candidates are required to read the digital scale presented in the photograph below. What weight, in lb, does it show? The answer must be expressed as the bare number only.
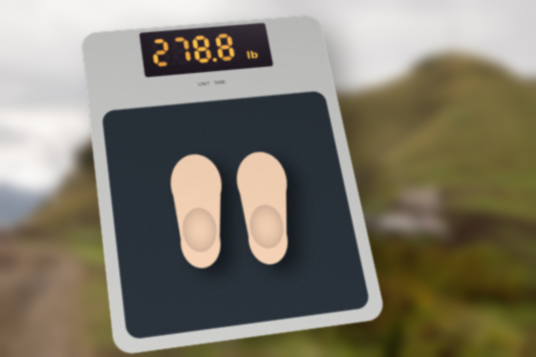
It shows 278.8
